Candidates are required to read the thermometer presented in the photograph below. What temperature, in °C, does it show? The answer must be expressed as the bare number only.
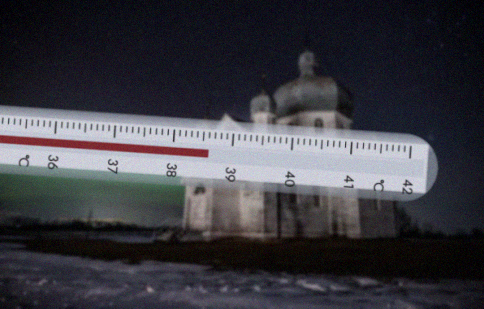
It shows 38.6
